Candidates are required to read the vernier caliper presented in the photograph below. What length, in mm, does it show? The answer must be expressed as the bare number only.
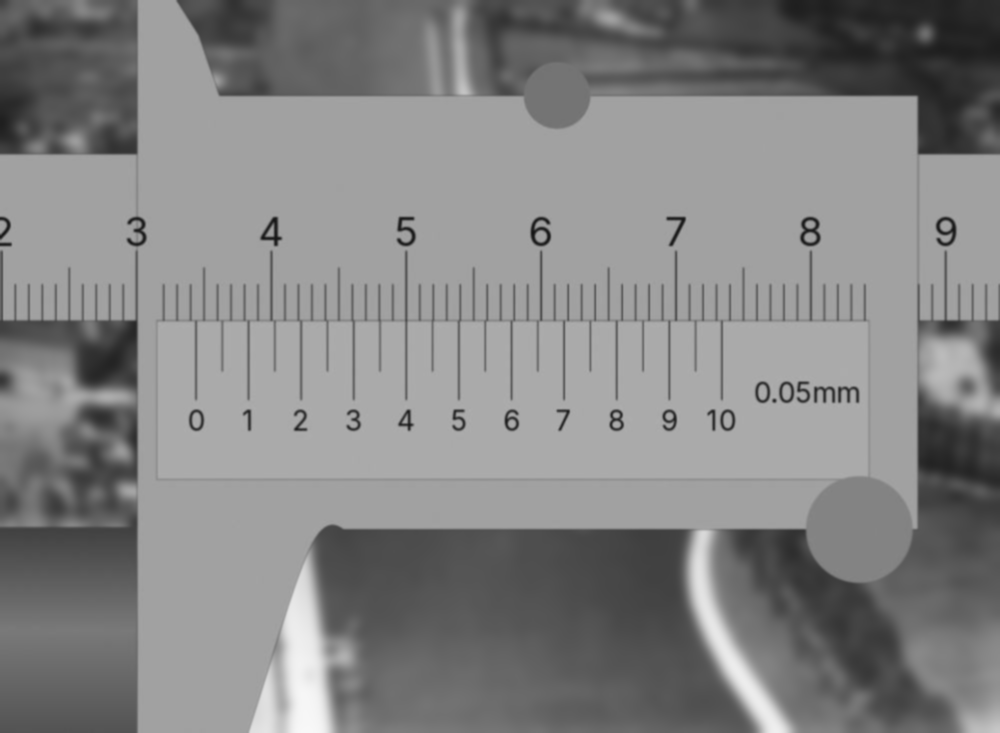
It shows 34.4
